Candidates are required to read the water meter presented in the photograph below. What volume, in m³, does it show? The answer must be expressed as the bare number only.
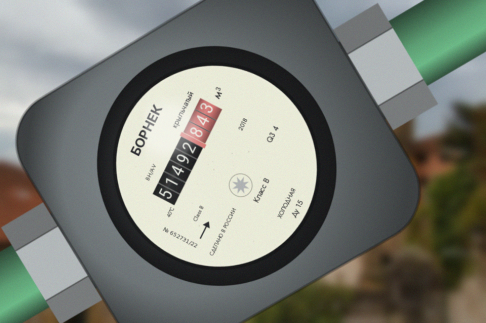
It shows 51492.843
